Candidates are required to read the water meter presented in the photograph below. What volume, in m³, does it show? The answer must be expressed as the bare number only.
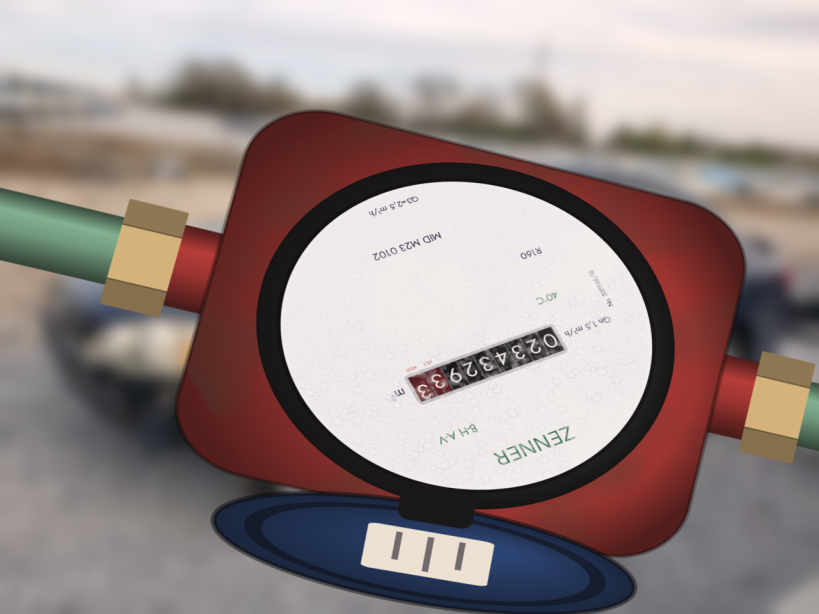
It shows 234329.33
